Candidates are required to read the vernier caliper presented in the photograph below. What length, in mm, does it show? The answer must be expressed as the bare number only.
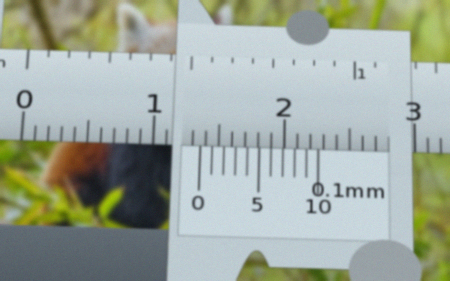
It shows 13.6
